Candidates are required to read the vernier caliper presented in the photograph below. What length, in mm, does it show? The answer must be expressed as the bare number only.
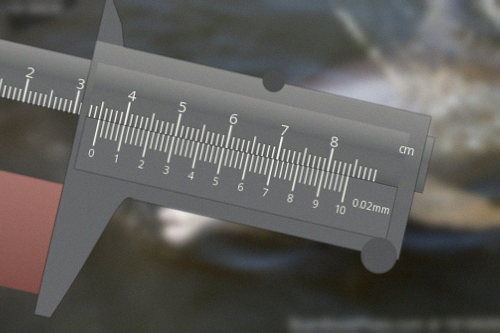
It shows 35.0
